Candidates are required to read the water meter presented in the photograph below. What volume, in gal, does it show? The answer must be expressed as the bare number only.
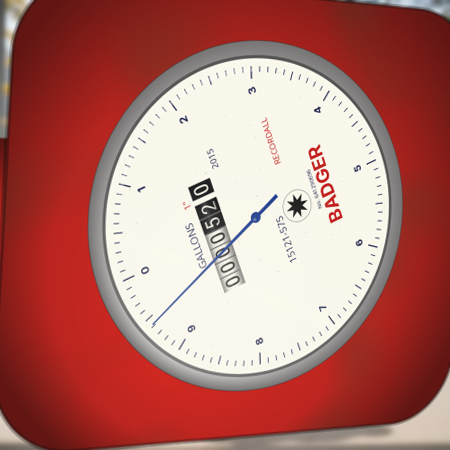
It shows 519.4
